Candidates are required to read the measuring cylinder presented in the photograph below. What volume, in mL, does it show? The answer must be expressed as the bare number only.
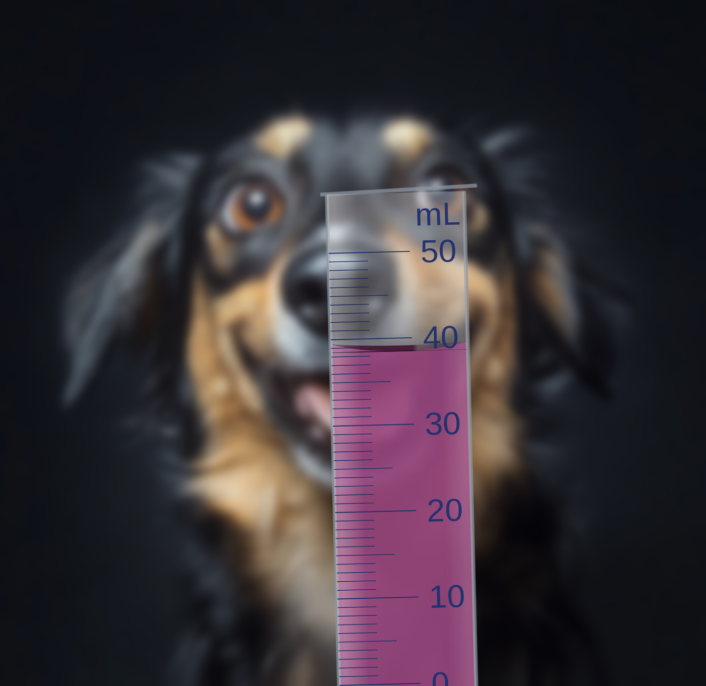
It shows 38.5
